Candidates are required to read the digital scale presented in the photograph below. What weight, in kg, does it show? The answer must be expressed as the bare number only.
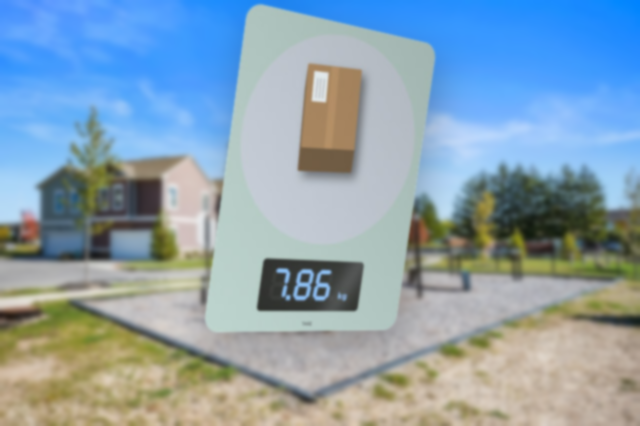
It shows 7.86
